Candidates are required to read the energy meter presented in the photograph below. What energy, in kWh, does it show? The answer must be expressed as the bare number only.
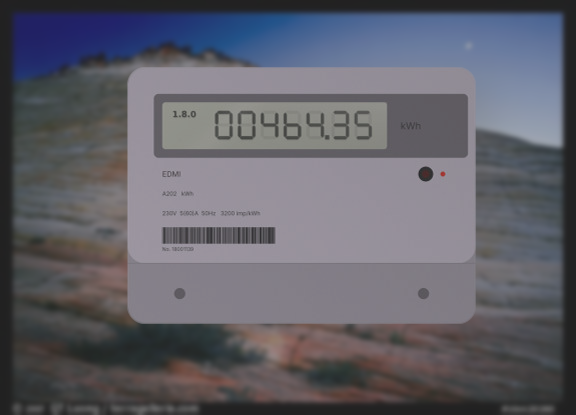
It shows 464.35
